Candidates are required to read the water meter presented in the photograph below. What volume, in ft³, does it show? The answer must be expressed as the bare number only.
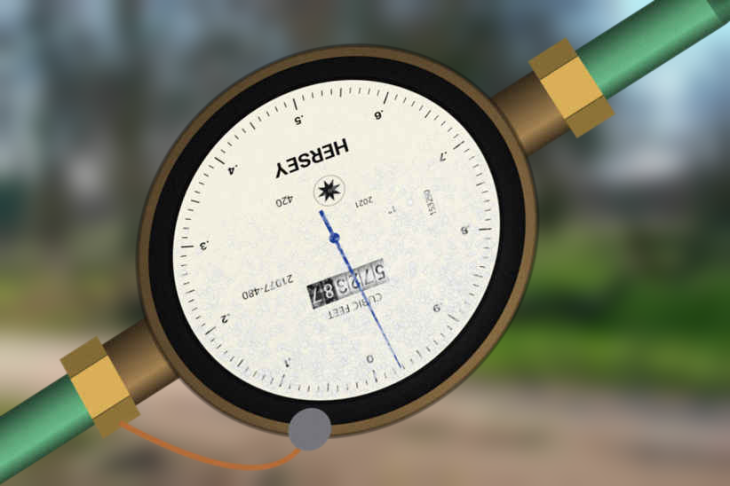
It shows 572386.97
